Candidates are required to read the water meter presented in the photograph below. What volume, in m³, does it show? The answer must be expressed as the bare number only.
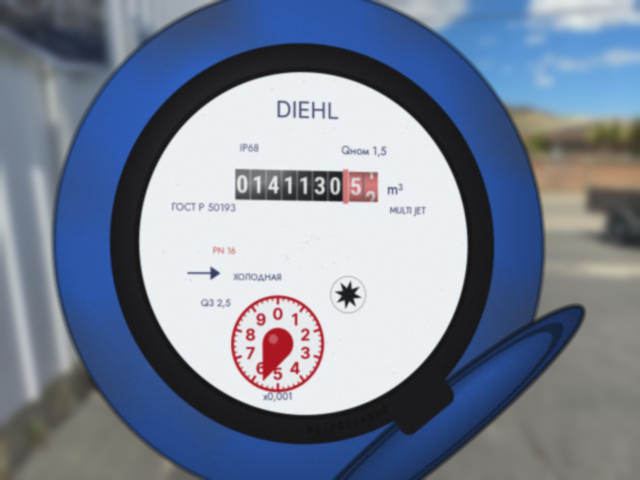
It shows 141130.515
